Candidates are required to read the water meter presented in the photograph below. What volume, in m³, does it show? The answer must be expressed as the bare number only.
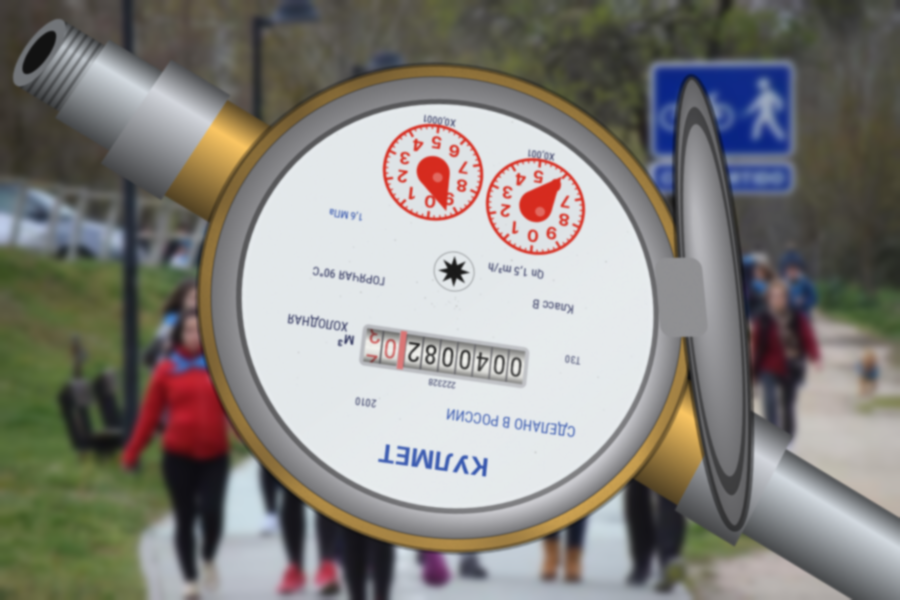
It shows 40082.0259
